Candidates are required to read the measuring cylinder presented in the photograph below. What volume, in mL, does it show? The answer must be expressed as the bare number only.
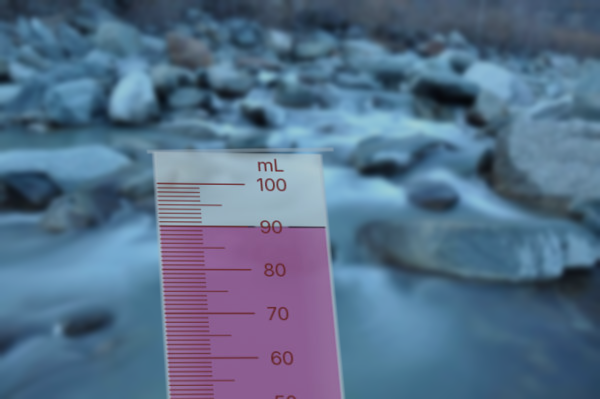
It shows 90
